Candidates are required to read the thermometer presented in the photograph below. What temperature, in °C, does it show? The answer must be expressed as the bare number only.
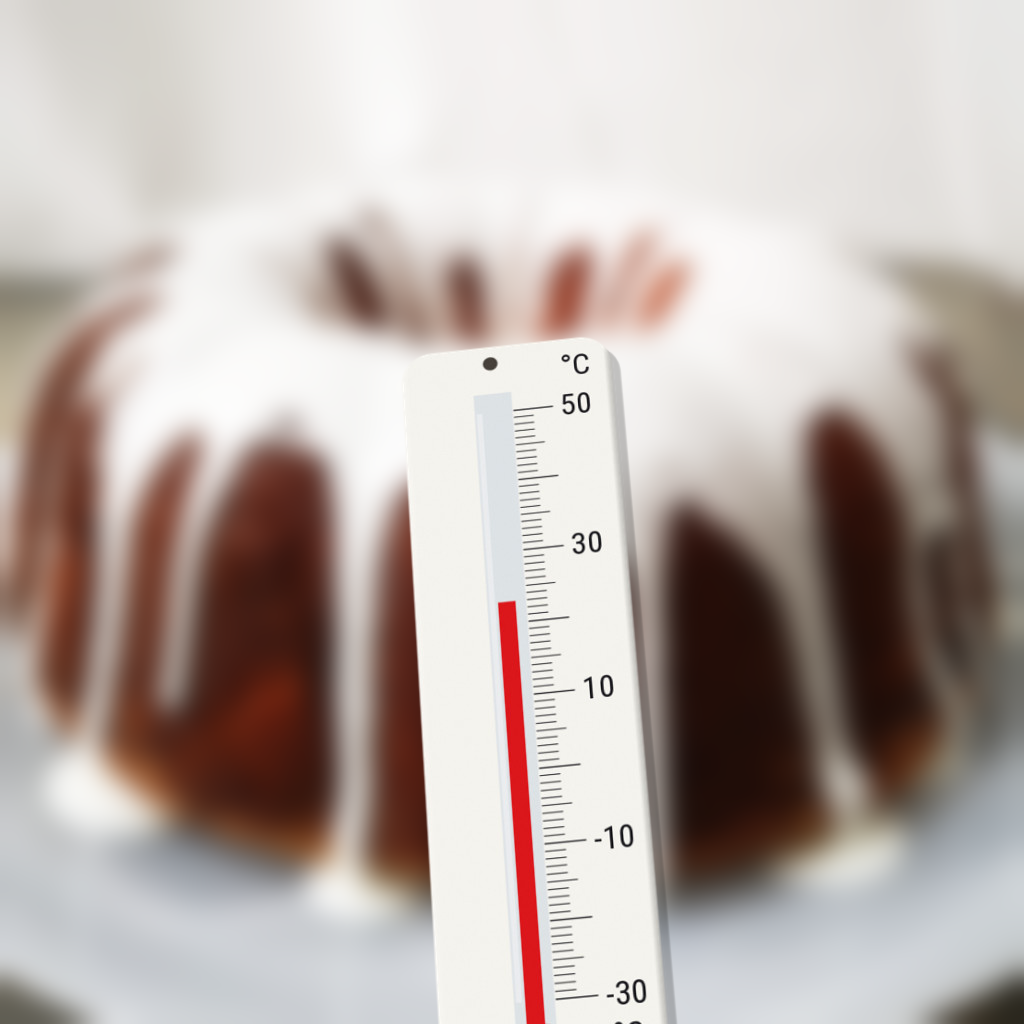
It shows 23
